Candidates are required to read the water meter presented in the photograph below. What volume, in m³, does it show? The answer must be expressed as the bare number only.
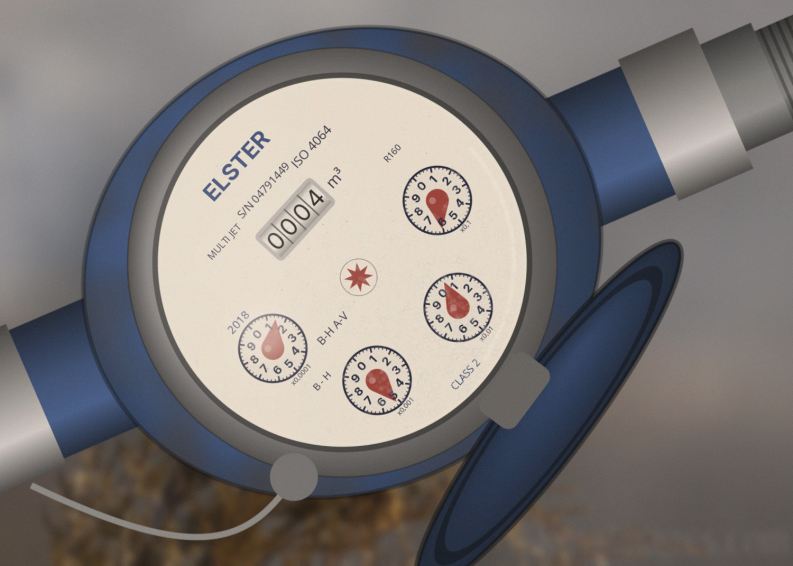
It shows 4.6051
